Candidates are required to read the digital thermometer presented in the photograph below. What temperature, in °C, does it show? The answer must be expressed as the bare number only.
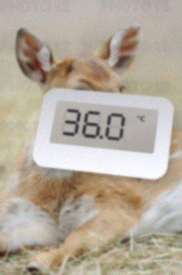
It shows 36.0
